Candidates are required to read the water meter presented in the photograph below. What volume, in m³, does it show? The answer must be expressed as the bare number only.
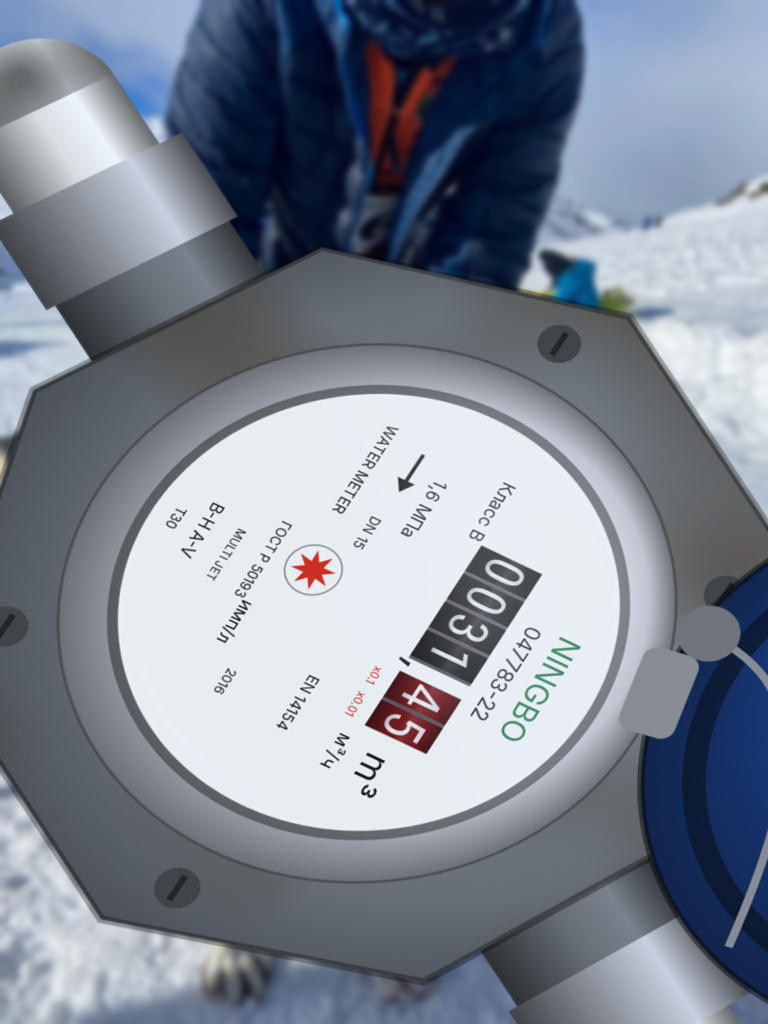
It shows 31.45
